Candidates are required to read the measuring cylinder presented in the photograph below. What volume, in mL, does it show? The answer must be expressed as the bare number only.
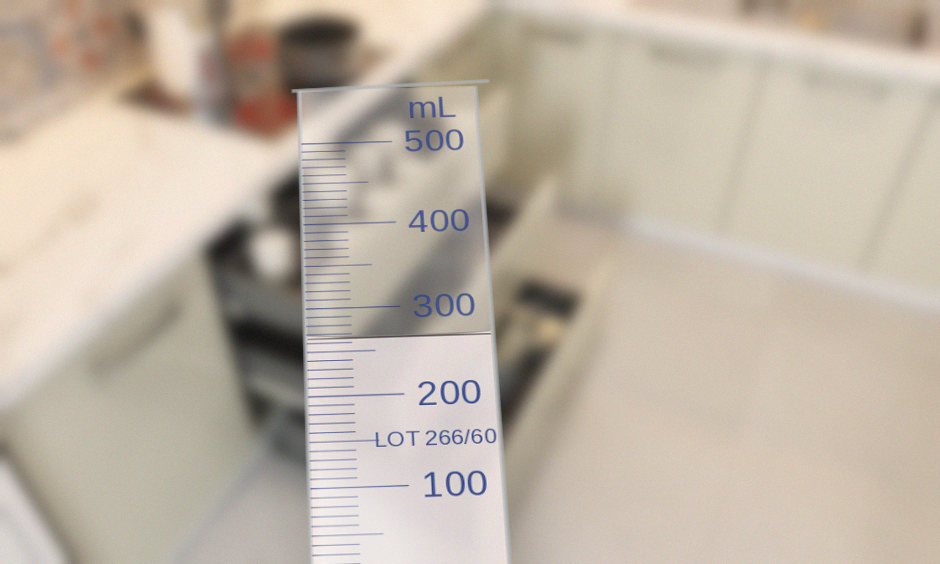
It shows 265
